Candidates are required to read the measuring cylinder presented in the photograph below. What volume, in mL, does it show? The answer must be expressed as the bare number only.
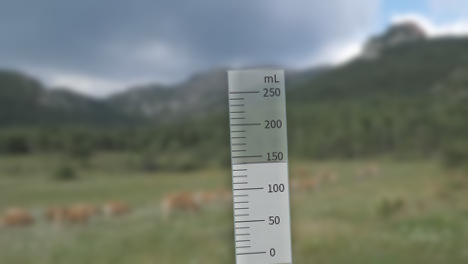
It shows 140
